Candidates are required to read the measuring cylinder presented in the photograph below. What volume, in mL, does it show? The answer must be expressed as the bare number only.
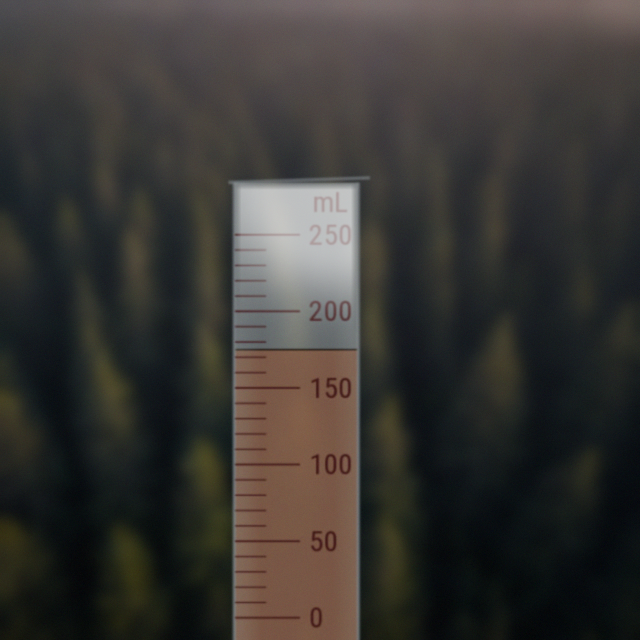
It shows 175
